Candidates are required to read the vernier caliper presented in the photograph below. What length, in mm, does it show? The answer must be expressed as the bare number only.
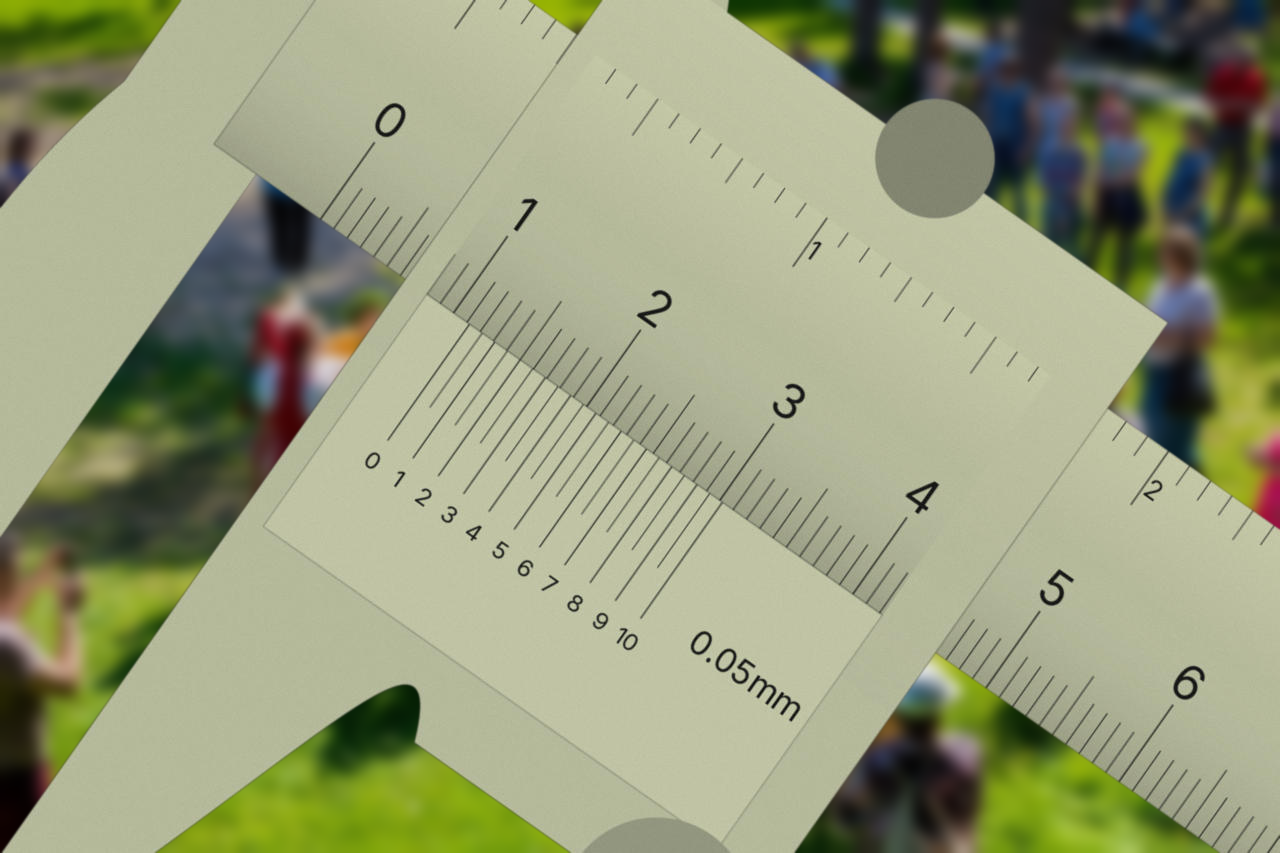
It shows 11.2
